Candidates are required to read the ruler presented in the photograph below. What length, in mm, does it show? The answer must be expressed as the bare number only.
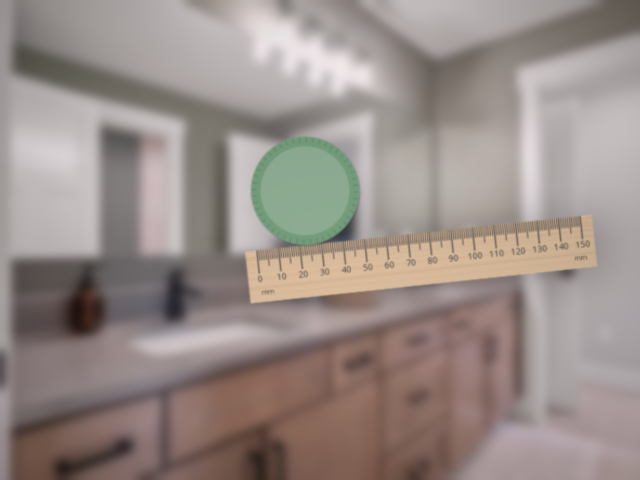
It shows 50
